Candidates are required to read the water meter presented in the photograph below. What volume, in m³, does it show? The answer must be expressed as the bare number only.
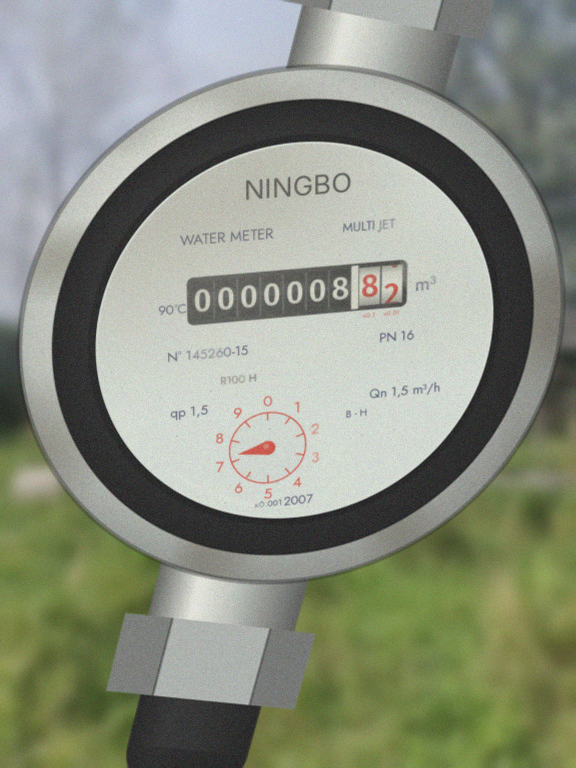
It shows 8.817
